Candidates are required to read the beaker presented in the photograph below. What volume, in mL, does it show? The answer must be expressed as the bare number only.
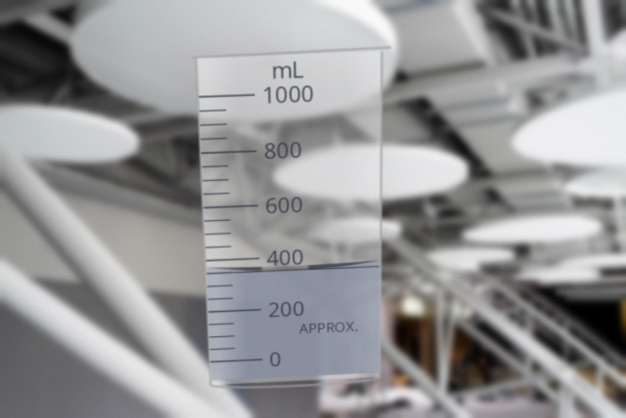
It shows 350
